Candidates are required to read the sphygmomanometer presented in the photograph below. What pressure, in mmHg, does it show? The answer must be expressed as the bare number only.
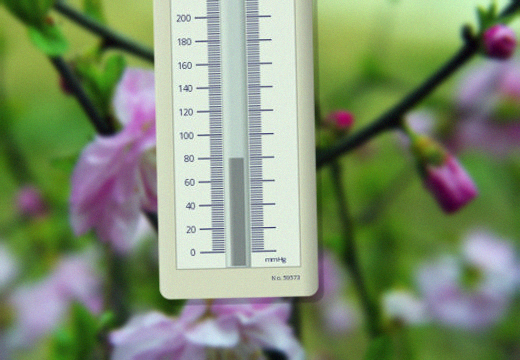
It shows 80
